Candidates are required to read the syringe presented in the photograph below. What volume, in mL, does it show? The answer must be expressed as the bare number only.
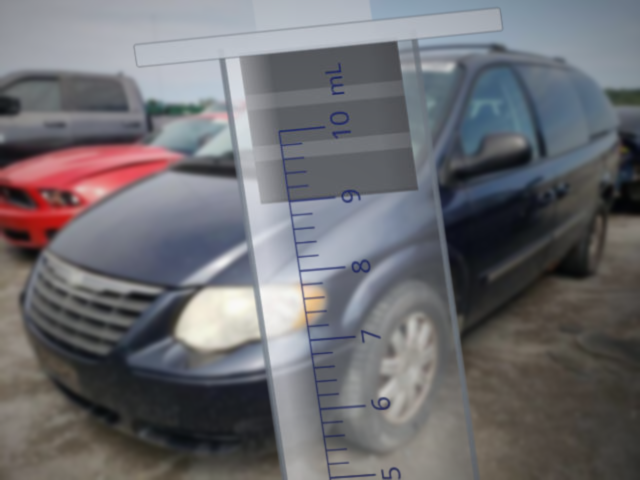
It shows 9
